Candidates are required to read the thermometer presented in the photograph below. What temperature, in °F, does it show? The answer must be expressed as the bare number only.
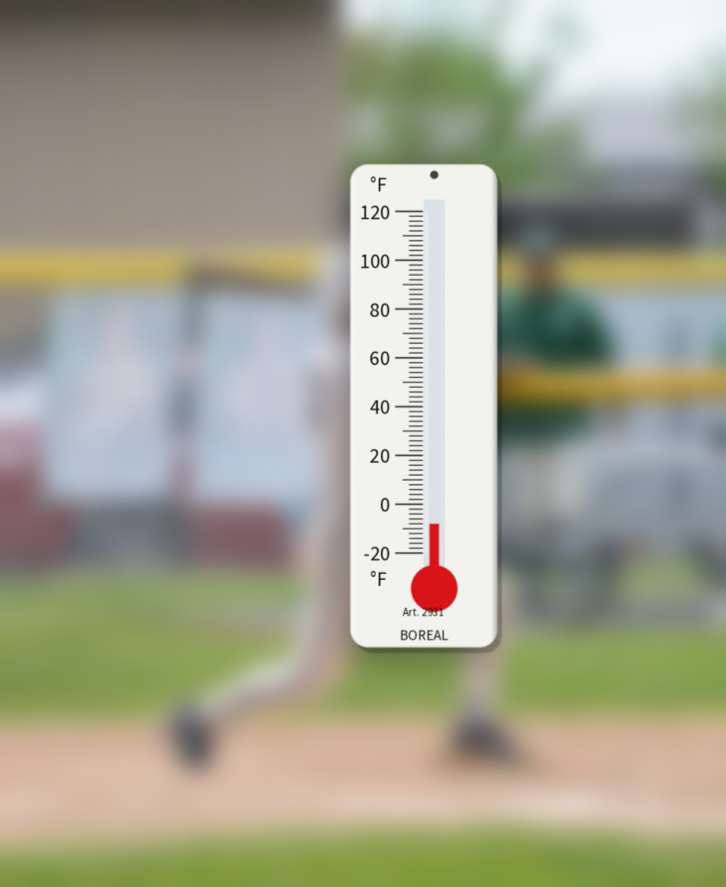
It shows -8
